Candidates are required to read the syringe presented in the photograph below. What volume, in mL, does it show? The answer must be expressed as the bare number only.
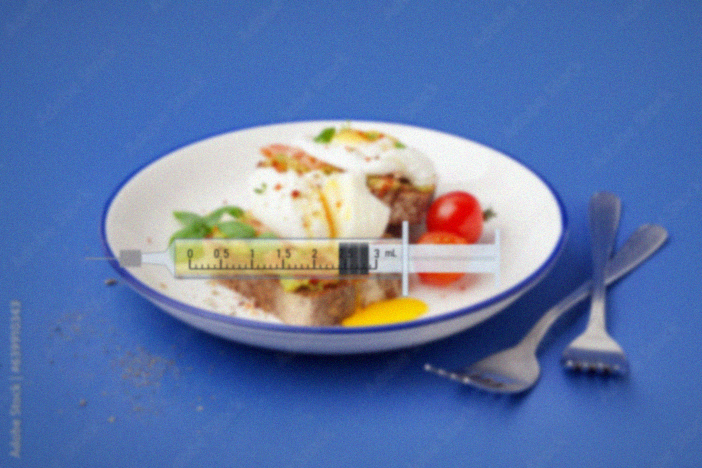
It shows 2.4
